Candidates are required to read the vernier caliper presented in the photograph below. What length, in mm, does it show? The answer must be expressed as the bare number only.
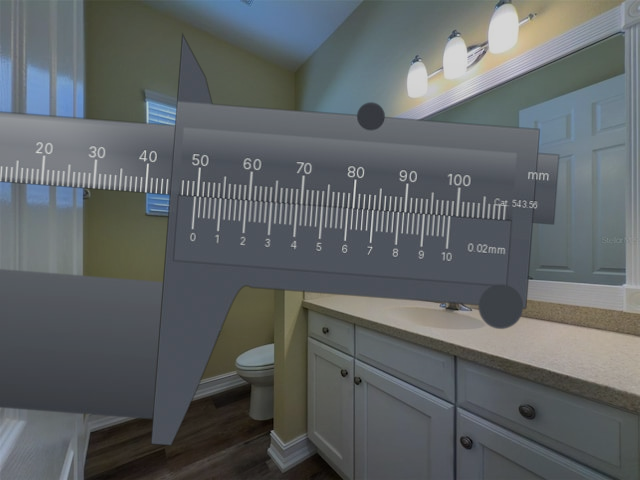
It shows 49.5
